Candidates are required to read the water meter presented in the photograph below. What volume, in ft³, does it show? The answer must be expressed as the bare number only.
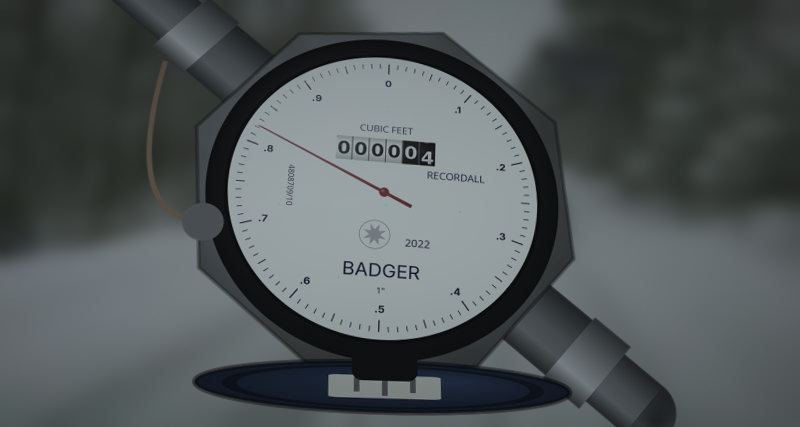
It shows 3.82
